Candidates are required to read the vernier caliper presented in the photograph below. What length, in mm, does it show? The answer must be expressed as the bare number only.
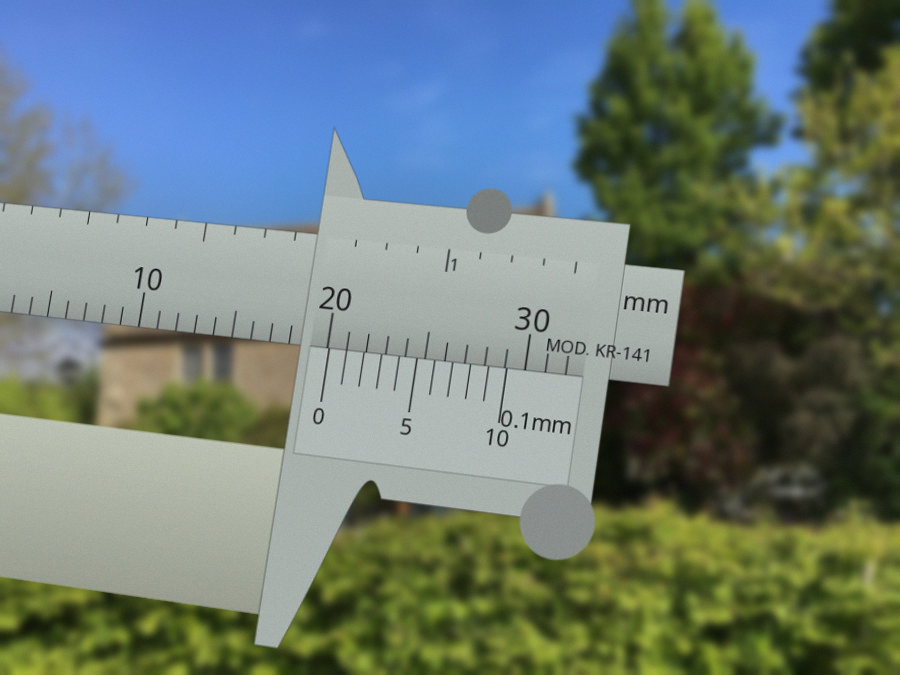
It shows 20.1
